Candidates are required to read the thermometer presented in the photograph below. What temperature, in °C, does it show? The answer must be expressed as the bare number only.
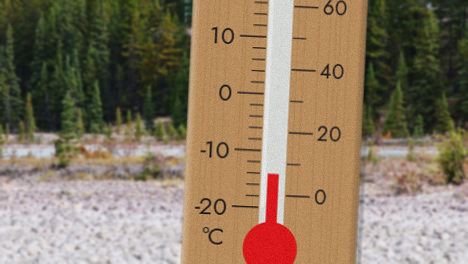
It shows -14
